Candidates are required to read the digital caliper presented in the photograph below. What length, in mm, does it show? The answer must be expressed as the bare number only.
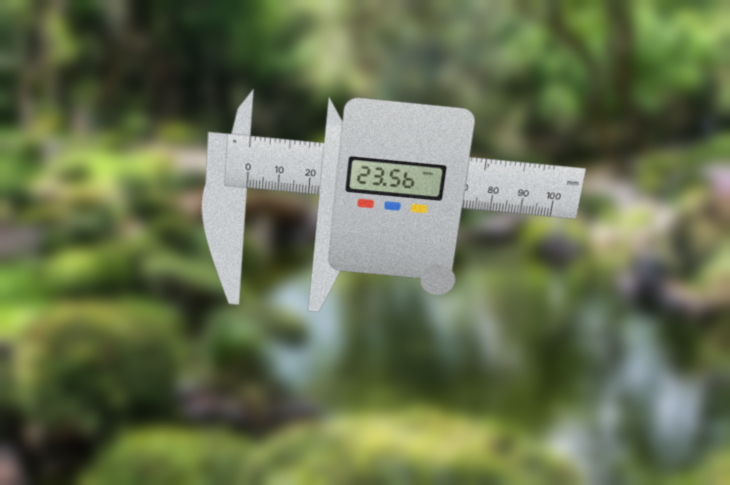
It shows 23.56
